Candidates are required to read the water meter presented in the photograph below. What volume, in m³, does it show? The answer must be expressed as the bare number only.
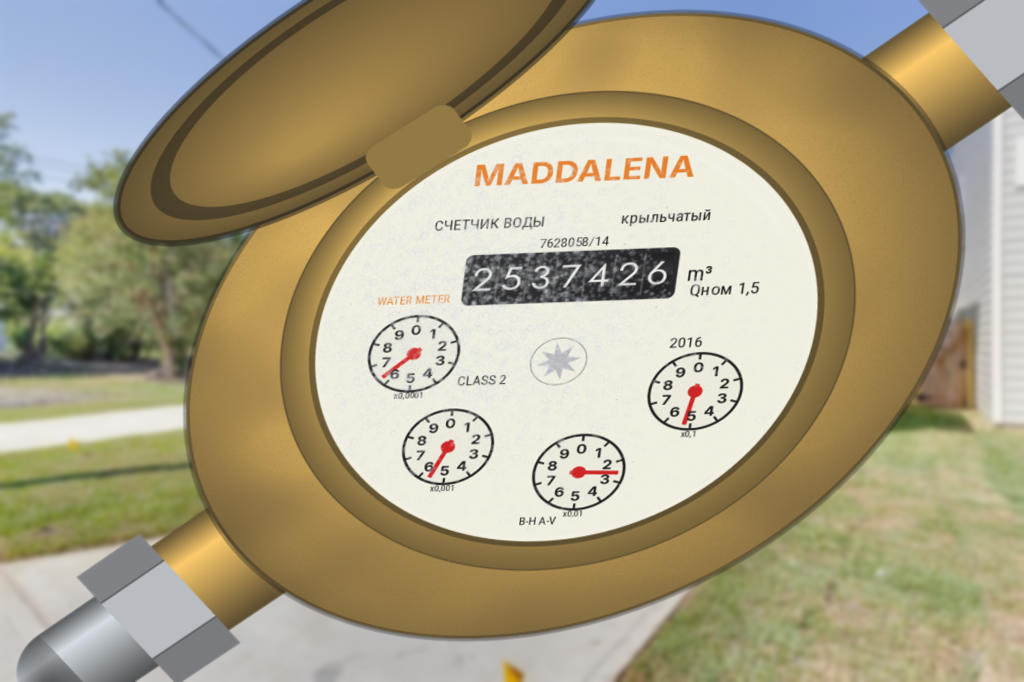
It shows 2537426.5256
